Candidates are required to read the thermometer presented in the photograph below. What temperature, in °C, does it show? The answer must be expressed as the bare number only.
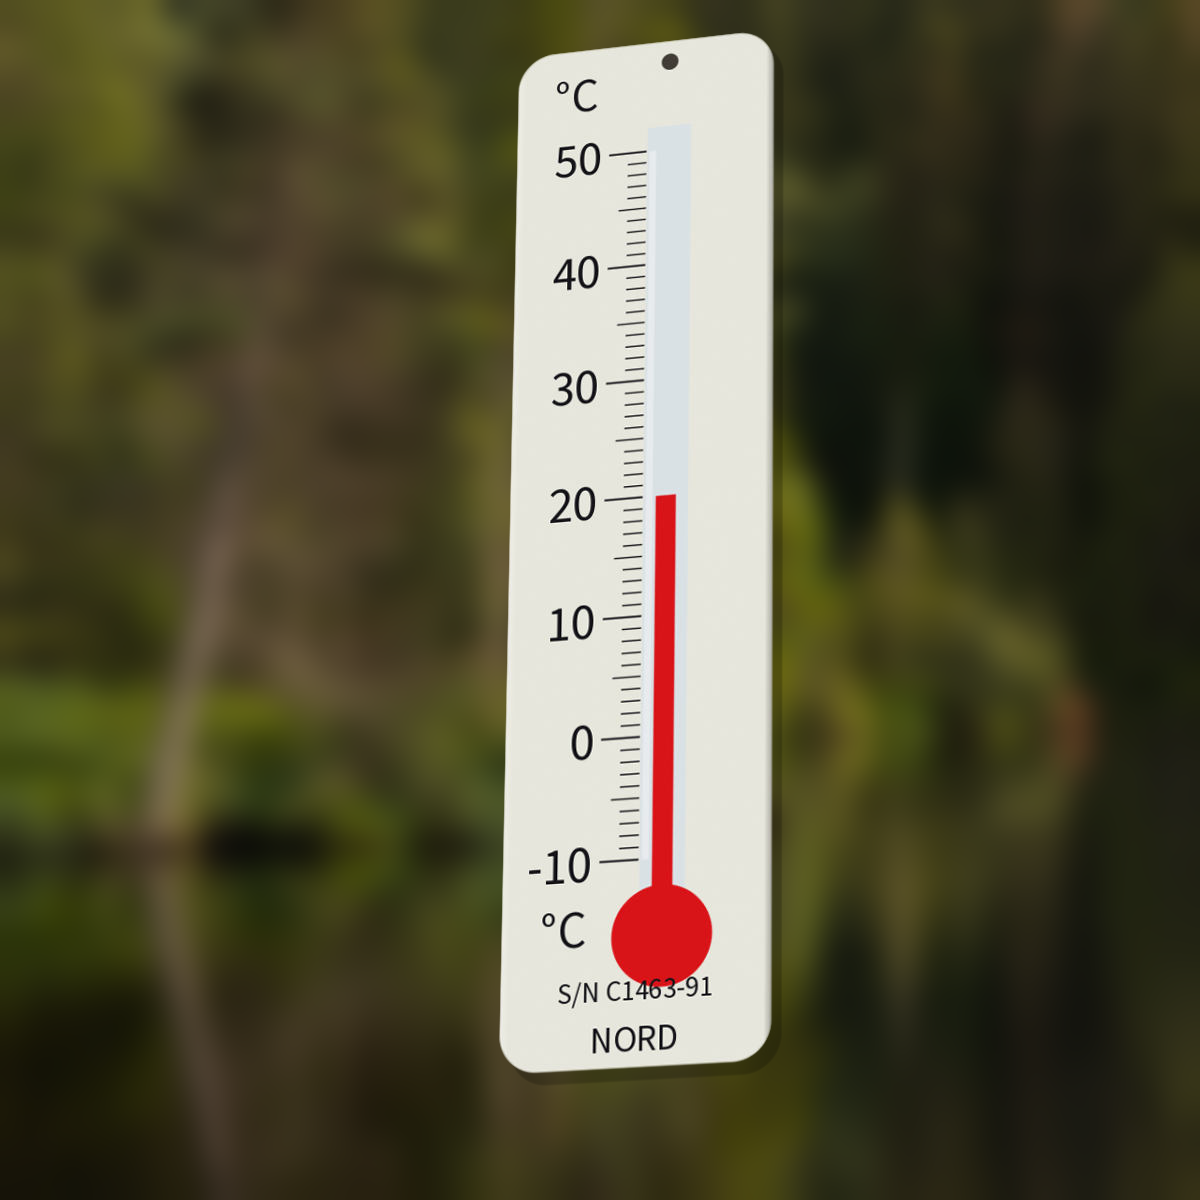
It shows 20
